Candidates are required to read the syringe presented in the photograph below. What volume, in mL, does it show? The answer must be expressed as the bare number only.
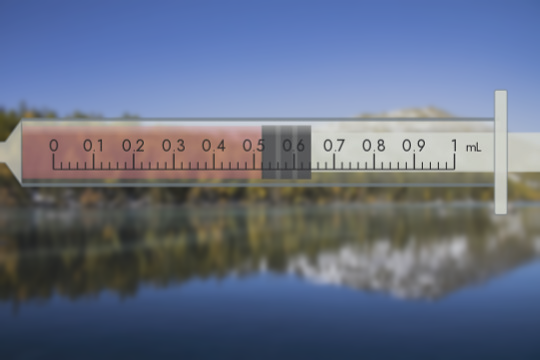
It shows 0.52
